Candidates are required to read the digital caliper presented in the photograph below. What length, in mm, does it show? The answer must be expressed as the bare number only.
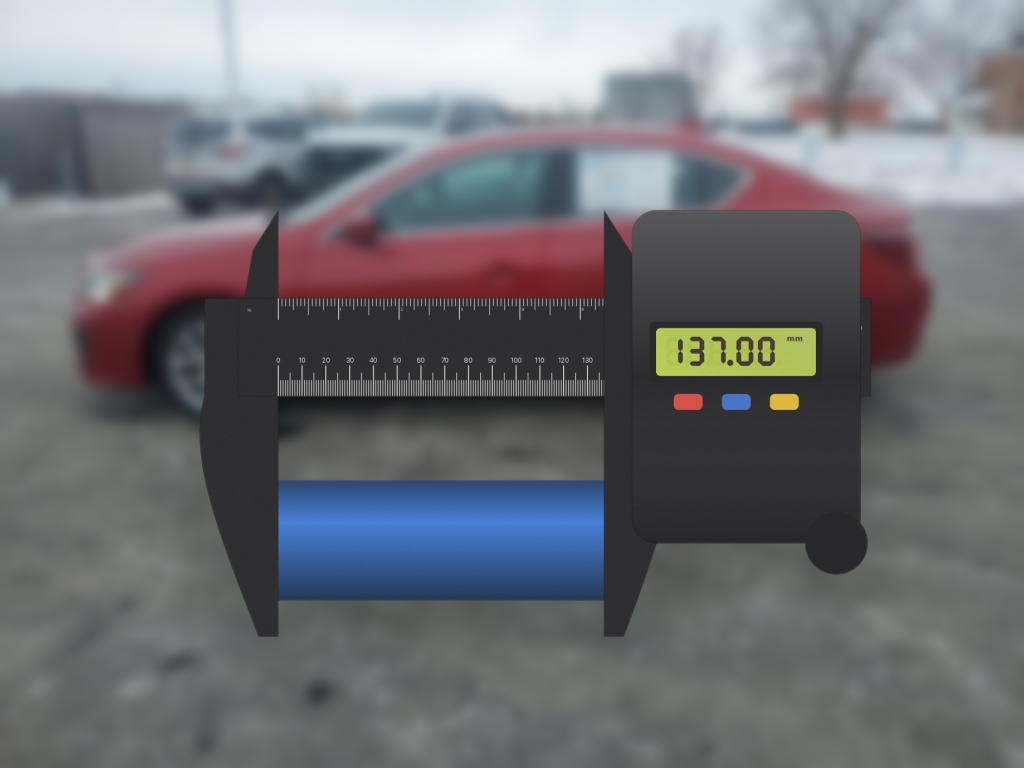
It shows 137.00
